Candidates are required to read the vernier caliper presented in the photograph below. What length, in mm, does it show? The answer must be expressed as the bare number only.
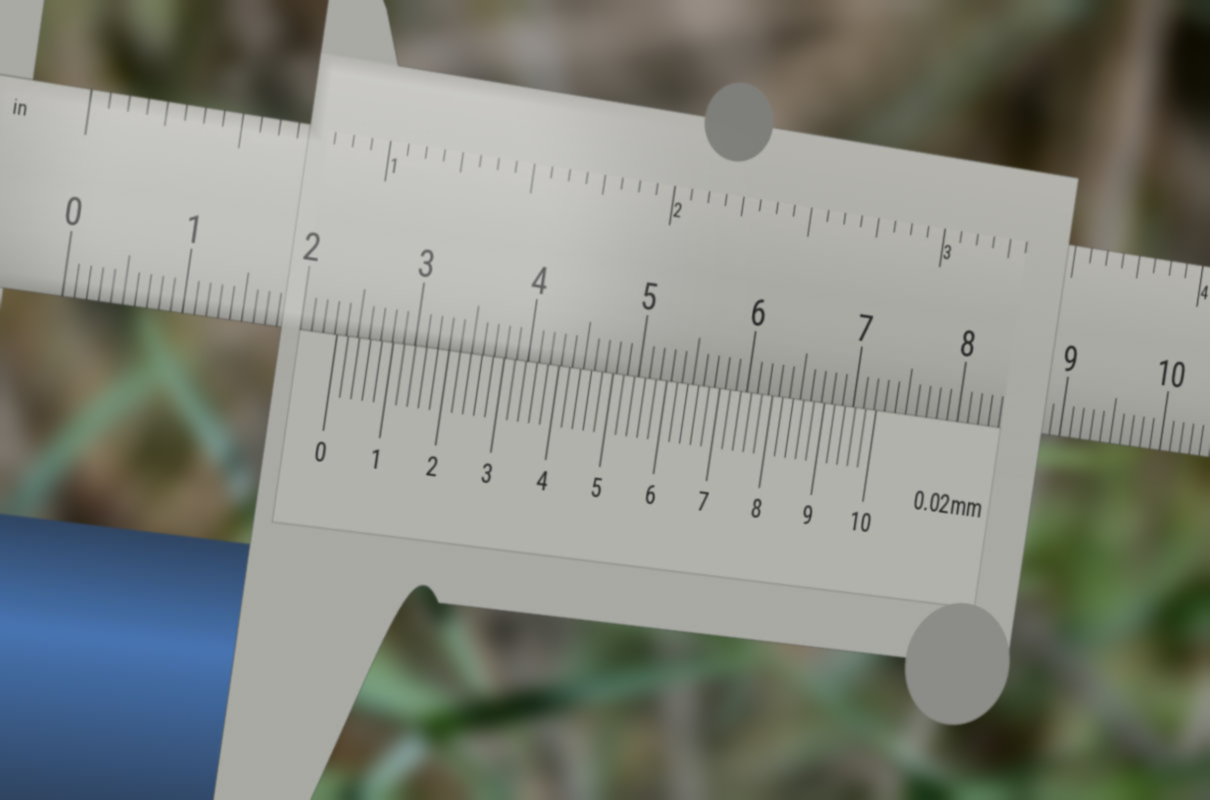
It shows 23.2
